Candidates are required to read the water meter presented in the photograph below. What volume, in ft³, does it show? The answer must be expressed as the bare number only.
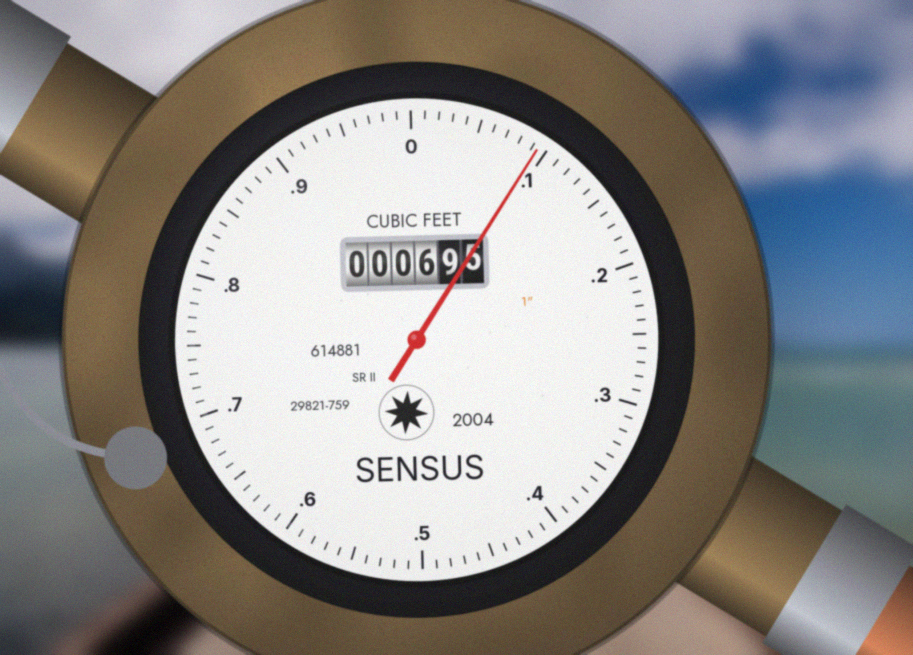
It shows 695.09
